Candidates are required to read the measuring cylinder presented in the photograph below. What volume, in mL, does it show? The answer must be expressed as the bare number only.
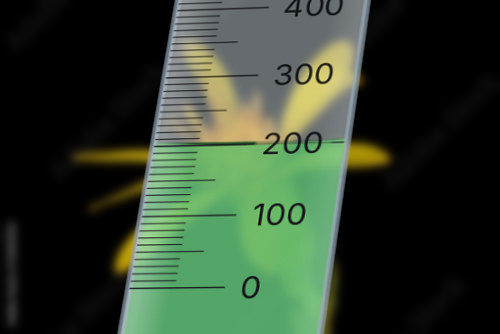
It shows 200
